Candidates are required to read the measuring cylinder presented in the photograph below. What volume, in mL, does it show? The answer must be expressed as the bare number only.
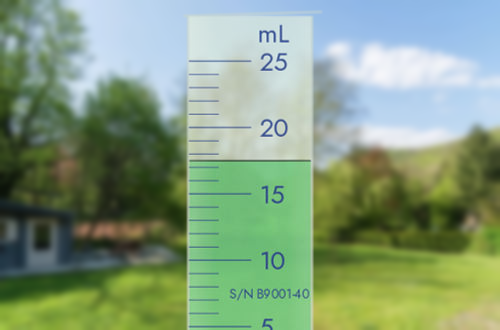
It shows 17.5
